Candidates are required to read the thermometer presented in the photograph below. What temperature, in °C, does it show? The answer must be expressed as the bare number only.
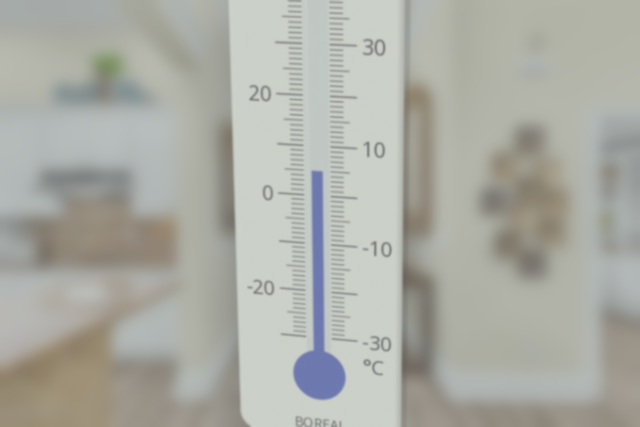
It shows 5
